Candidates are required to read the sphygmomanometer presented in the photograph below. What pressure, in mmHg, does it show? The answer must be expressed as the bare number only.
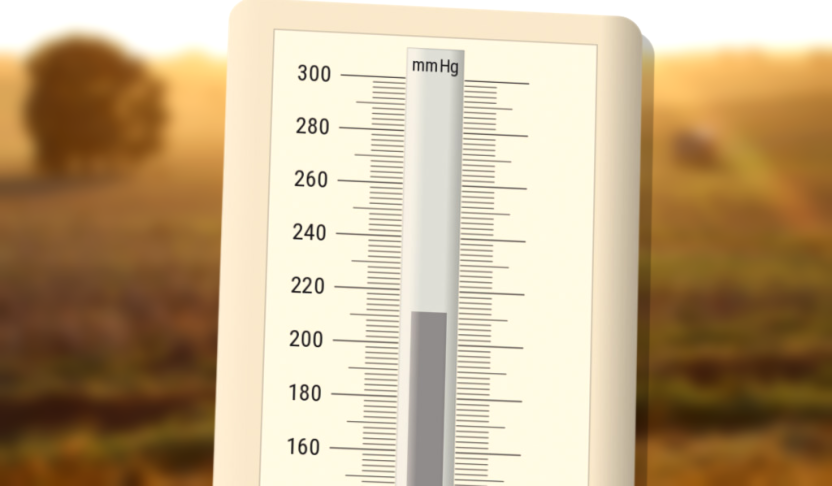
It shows 212
